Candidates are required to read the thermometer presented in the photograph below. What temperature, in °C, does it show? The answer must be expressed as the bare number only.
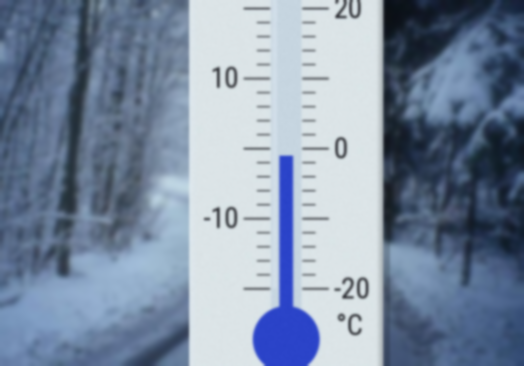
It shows -1
